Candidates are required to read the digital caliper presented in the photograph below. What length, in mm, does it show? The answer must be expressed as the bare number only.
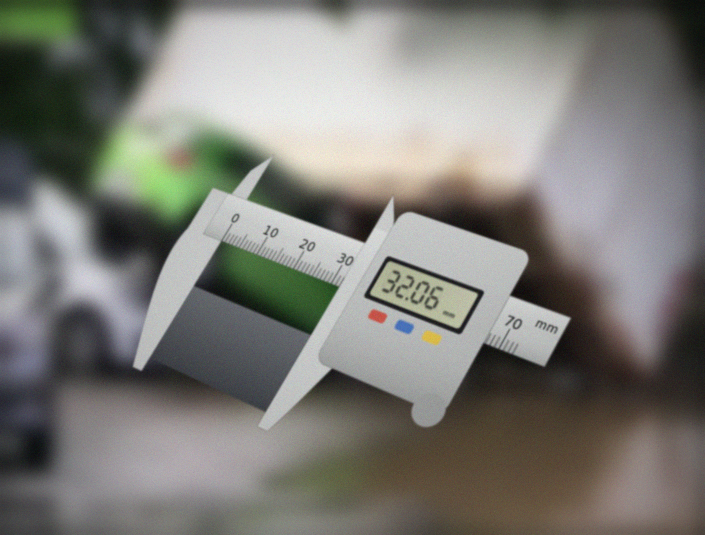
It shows 32.06
